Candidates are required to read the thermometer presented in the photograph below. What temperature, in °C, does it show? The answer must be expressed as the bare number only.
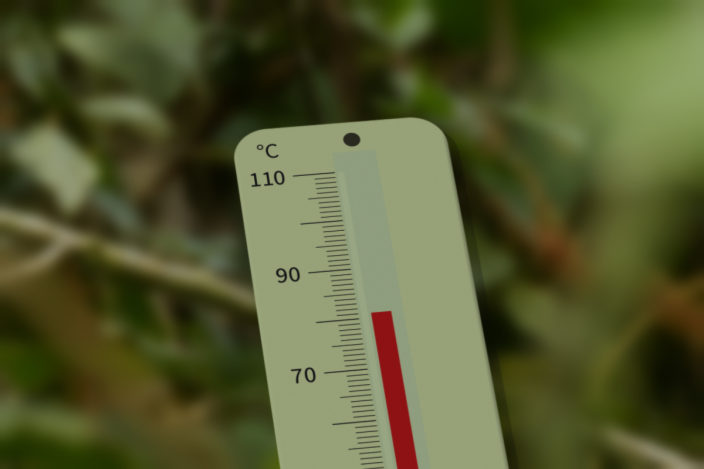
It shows 81
